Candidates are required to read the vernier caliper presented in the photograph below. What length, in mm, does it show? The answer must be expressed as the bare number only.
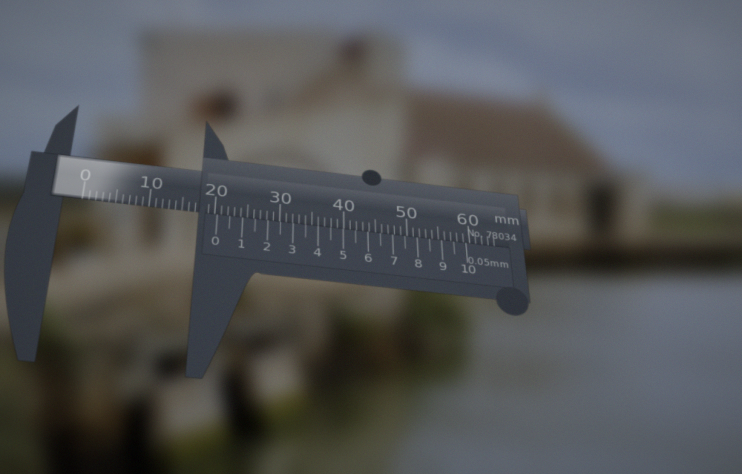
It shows 20.4
